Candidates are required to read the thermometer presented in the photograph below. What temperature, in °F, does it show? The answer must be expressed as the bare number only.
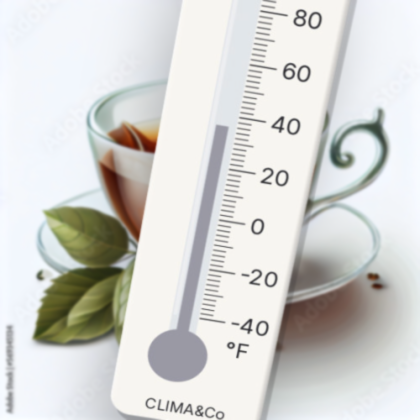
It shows 36
